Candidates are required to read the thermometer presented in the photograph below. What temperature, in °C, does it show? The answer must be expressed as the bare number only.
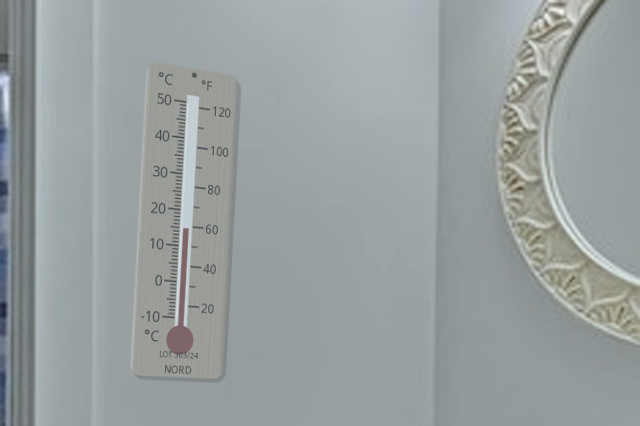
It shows 15
